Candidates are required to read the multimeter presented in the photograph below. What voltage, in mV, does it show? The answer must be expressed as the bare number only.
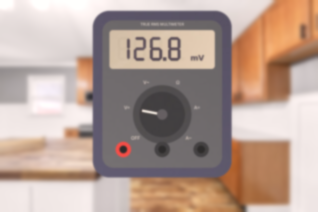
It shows 126.8
